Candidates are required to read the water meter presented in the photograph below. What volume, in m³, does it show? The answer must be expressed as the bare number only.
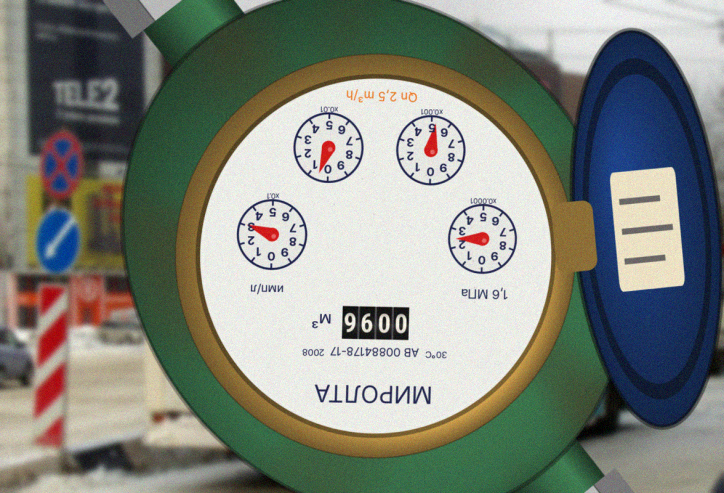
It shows 96.3052
